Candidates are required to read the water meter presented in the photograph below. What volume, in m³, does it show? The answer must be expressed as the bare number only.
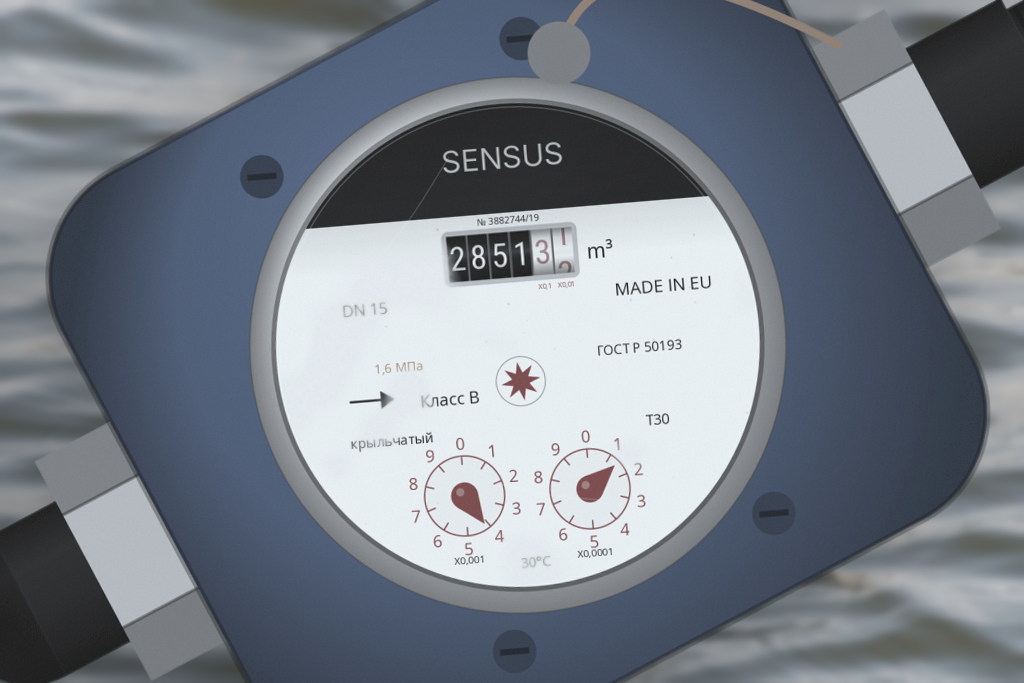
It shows 2851.3141
